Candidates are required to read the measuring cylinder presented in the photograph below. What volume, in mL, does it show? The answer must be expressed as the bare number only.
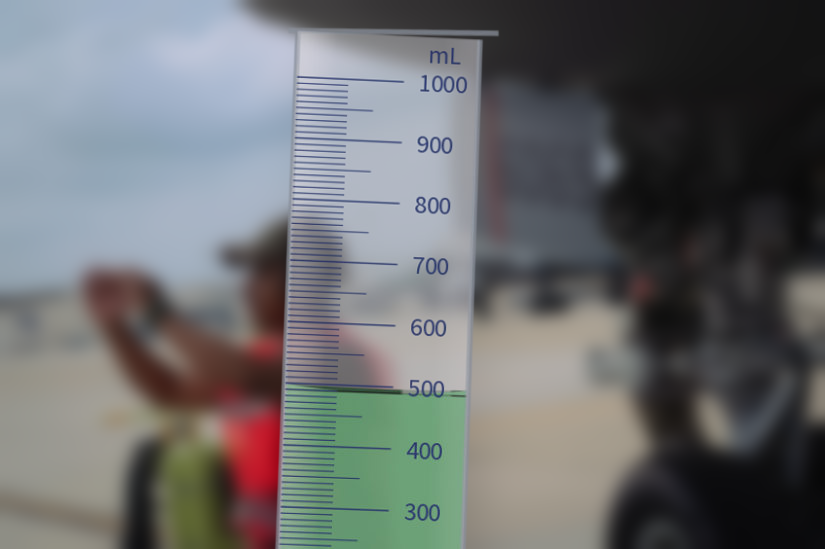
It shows 490
